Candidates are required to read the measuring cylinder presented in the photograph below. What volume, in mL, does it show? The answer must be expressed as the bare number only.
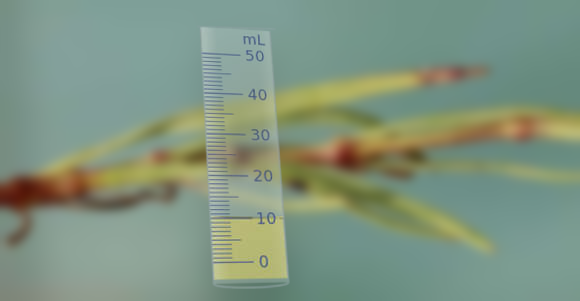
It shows 10
